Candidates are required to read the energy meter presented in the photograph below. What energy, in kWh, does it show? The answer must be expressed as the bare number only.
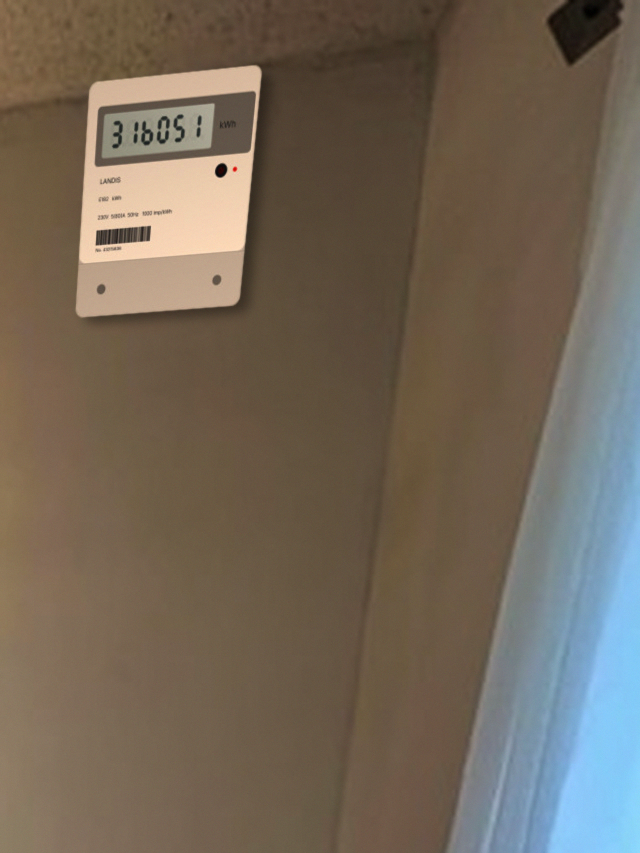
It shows 316051
